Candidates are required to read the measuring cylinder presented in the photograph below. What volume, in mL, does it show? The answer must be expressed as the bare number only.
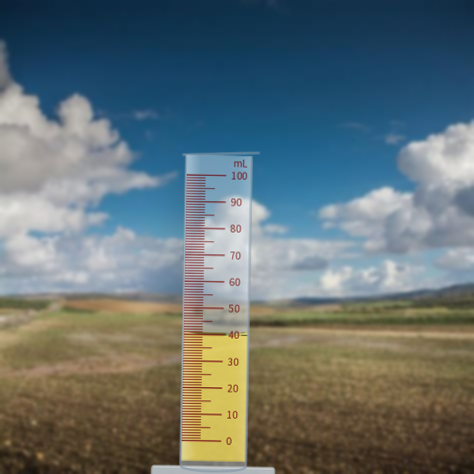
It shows 40
